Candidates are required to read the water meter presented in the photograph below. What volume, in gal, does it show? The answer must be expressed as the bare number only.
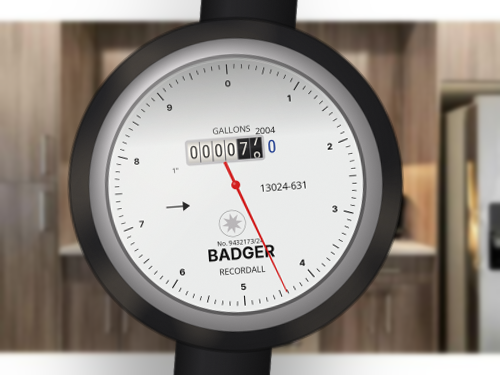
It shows 774.4
